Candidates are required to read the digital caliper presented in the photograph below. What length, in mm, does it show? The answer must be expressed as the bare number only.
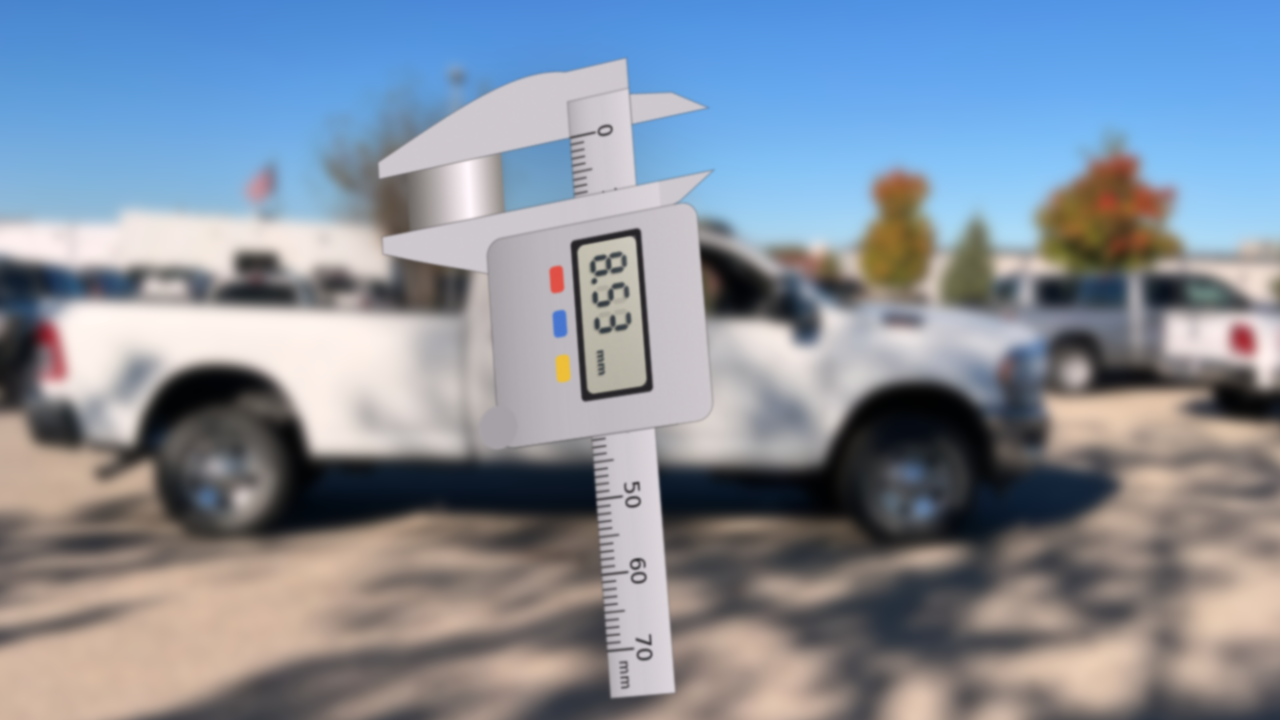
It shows 8.53
